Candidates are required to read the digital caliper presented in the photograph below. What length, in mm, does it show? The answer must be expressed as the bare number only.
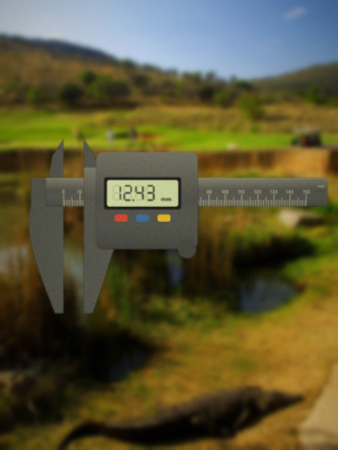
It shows 12.43
